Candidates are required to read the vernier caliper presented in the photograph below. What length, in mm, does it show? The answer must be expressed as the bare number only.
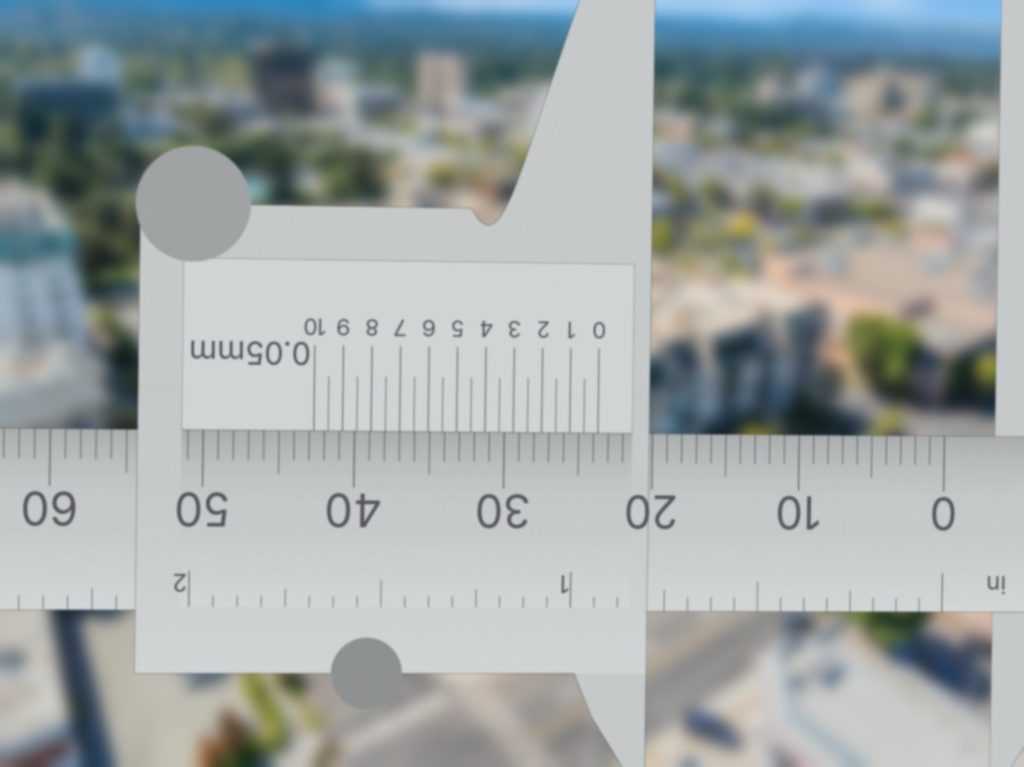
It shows 23.7
